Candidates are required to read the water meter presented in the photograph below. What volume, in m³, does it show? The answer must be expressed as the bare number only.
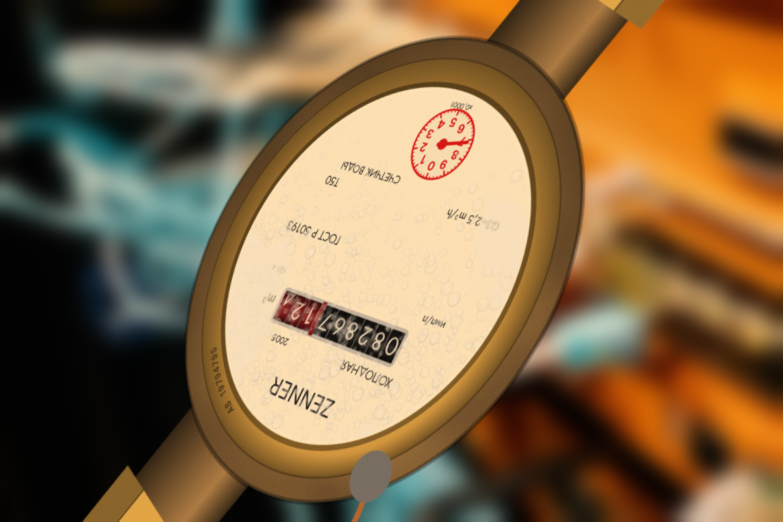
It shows 82867.1237
